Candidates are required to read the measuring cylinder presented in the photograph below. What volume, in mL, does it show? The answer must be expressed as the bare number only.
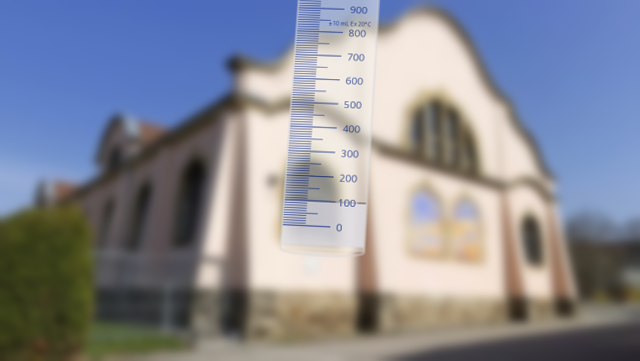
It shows 100
